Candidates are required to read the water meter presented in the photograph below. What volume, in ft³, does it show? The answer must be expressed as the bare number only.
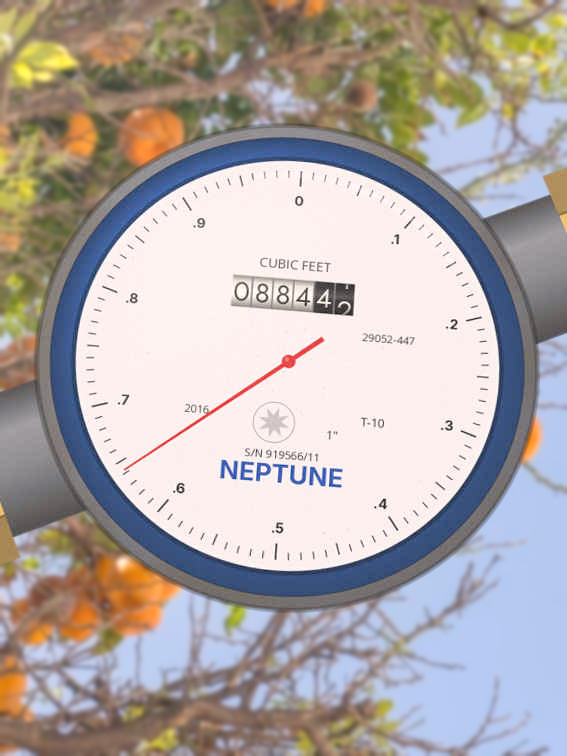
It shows 88441.64
